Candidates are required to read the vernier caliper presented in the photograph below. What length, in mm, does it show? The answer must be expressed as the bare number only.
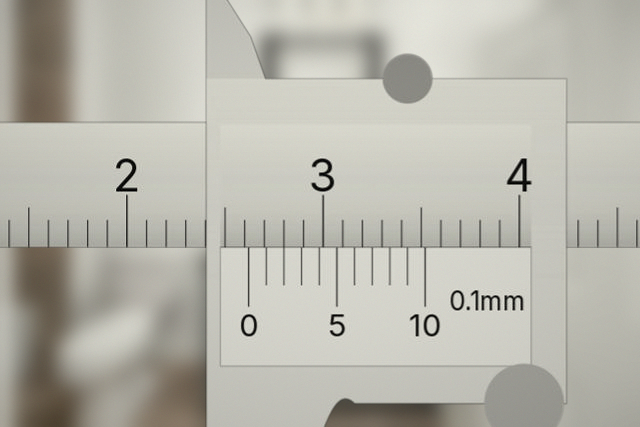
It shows 26.2
